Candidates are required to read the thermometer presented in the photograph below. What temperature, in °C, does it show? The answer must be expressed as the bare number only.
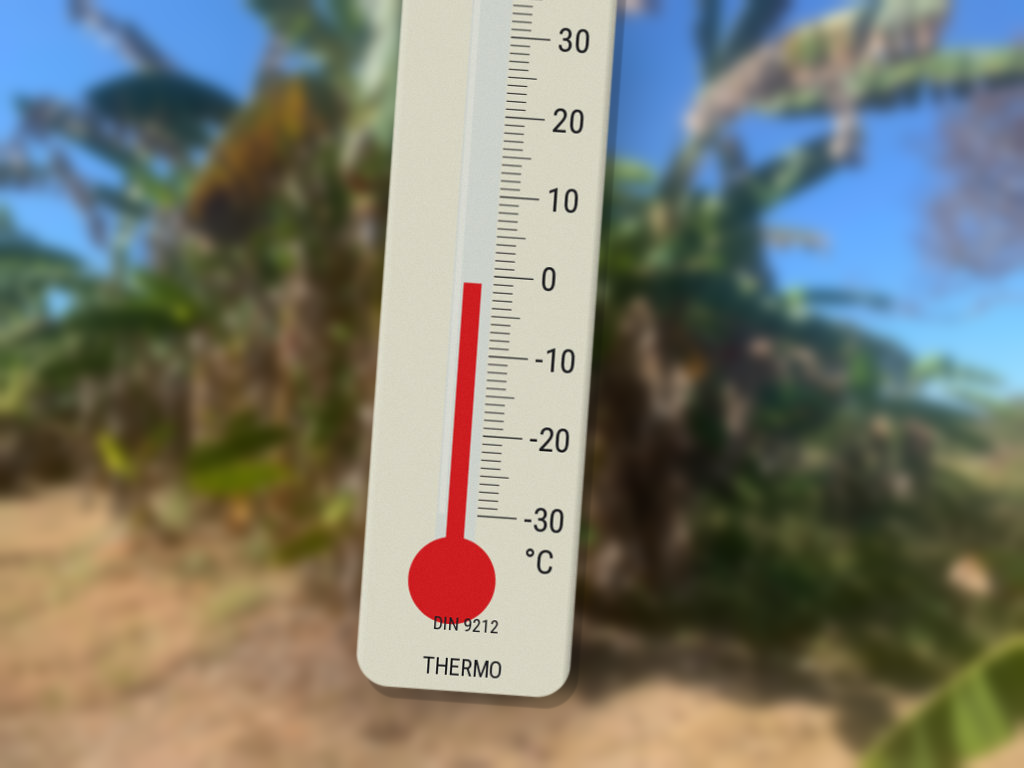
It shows -1
